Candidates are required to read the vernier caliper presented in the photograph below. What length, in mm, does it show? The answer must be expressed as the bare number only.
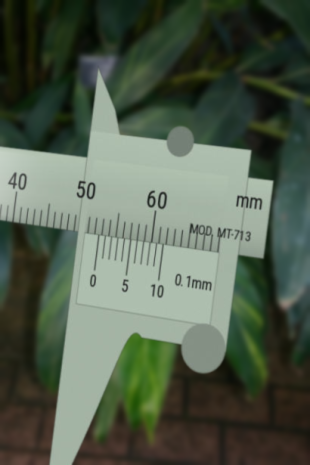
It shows 52.6
